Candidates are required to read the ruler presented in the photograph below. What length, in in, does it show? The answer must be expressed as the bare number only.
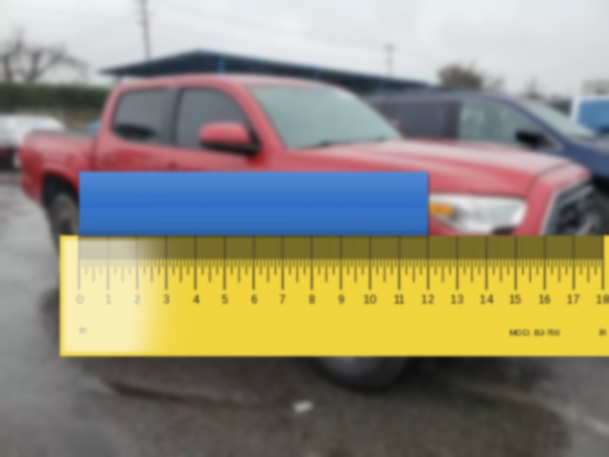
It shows 12
